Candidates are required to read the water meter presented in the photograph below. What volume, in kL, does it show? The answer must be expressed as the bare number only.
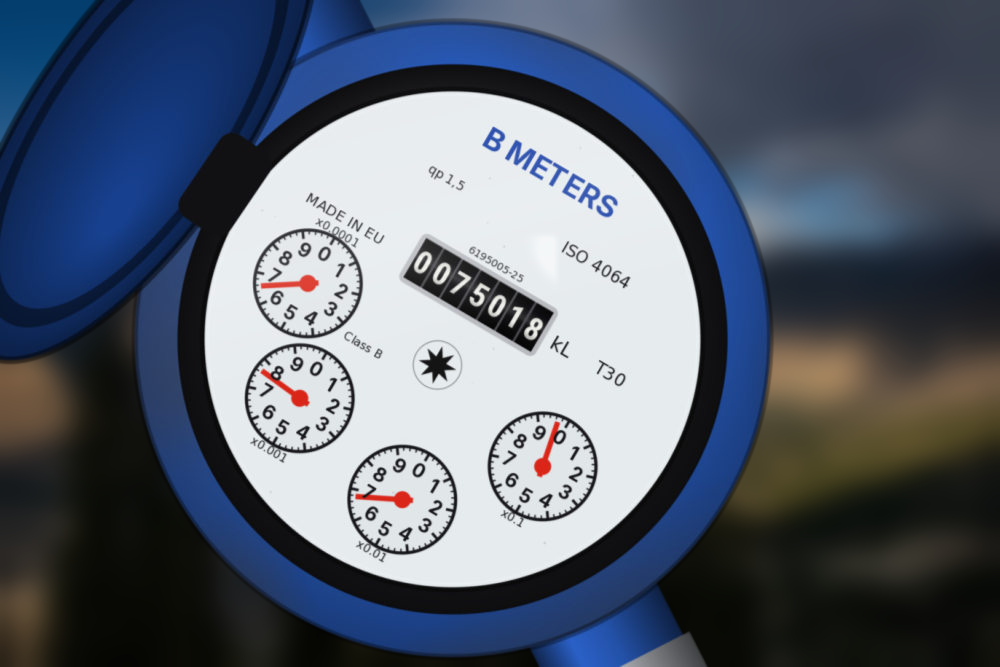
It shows 75017.9676
